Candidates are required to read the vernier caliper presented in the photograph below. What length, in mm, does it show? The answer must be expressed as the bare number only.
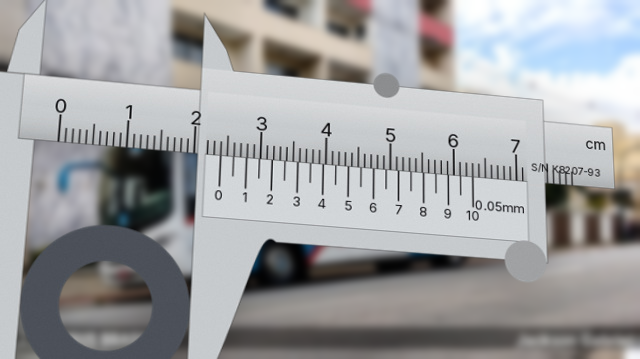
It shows 24.0
